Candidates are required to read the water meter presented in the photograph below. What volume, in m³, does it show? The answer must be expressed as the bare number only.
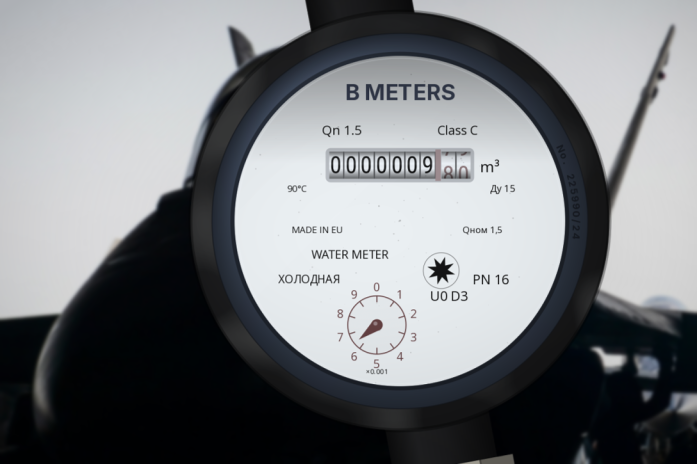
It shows 9.796
